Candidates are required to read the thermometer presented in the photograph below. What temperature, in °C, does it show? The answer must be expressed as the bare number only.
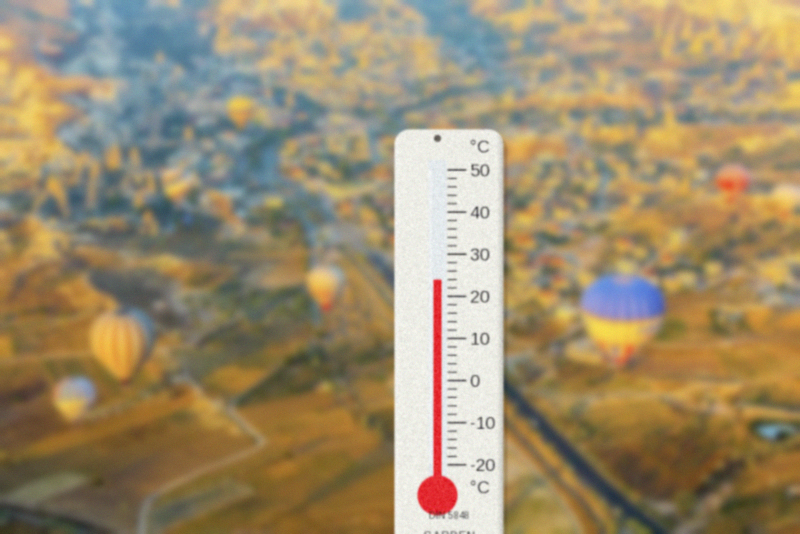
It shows 24
